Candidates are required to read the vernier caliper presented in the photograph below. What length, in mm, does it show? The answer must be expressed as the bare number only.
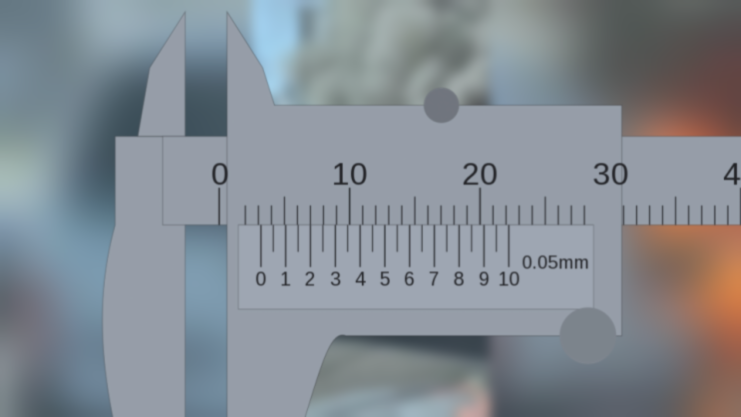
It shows 3.2
